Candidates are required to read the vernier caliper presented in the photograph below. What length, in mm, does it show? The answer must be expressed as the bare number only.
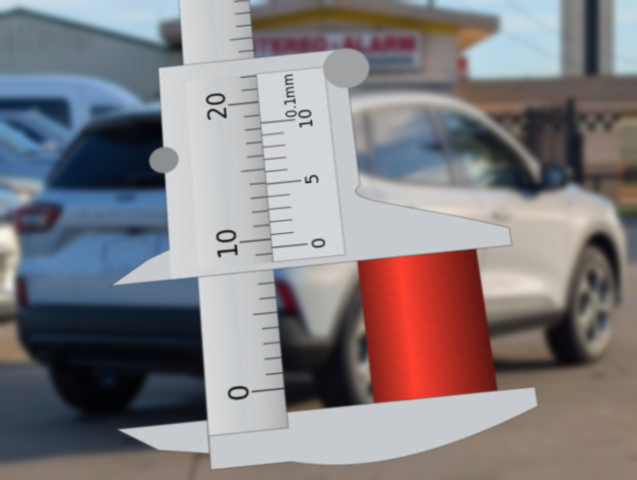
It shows 9.4
